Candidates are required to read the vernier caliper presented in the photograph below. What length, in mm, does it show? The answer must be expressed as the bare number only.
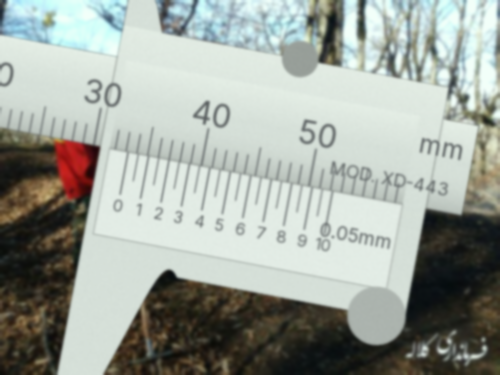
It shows 33.2
